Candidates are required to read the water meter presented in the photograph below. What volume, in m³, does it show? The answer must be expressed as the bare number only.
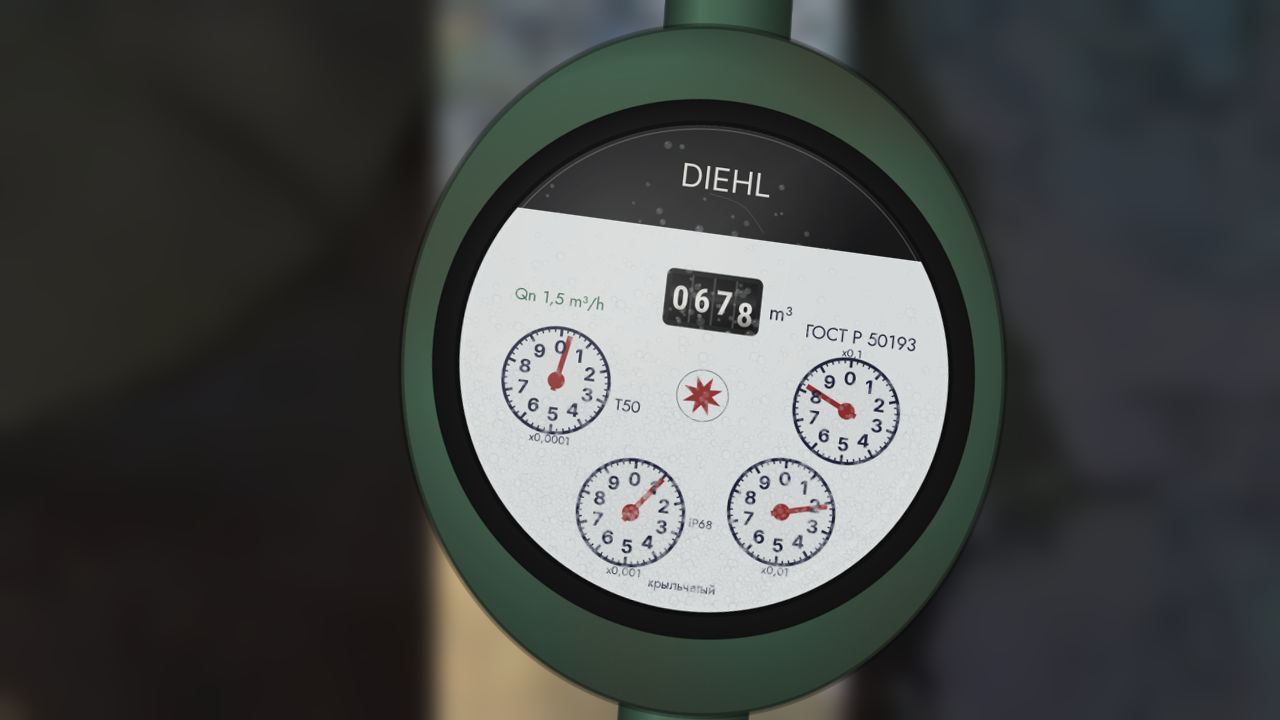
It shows 677.8210
